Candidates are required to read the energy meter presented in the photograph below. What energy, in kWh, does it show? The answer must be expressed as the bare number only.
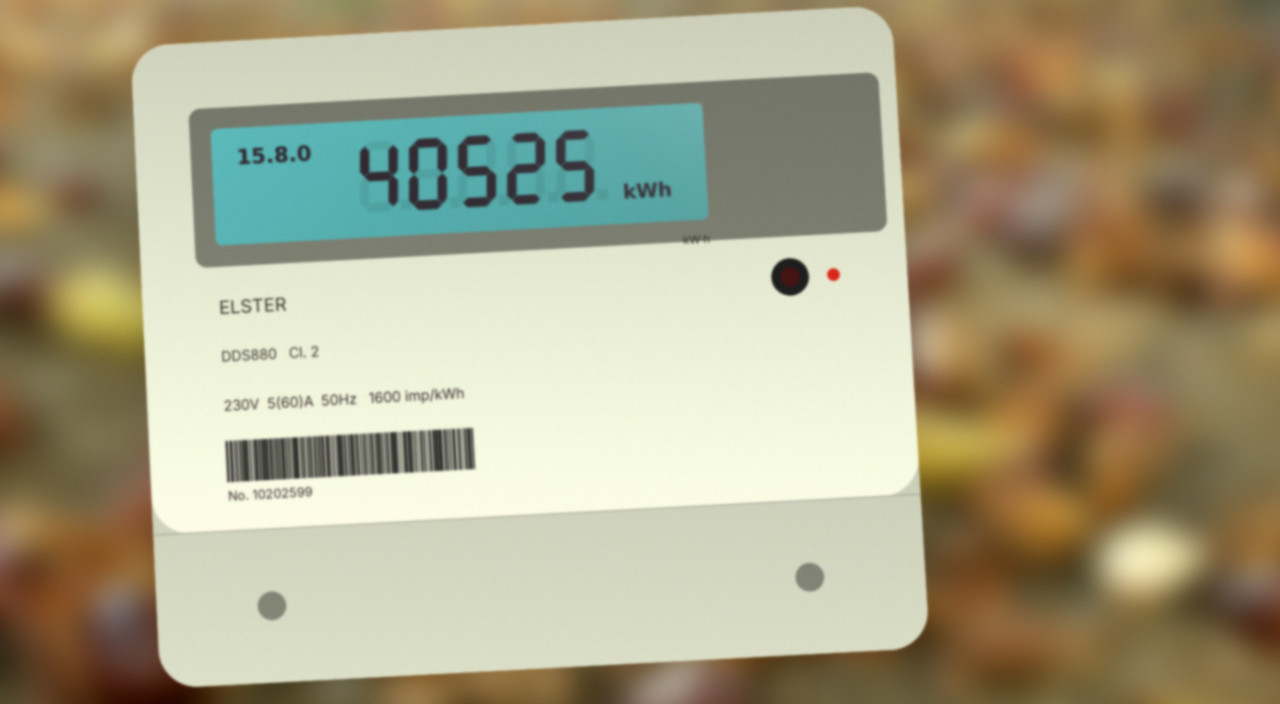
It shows 40525
